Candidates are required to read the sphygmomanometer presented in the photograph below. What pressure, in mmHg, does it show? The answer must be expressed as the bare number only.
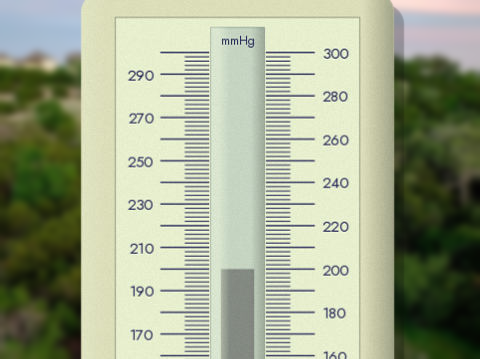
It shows 200
